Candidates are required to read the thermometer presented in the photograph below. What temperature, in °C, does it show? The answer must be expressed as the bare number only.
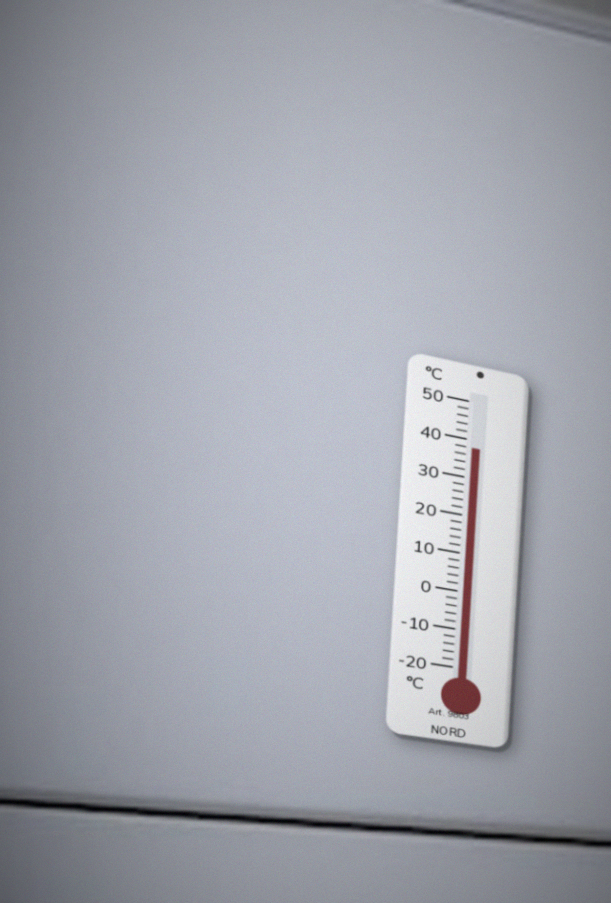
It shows 38
